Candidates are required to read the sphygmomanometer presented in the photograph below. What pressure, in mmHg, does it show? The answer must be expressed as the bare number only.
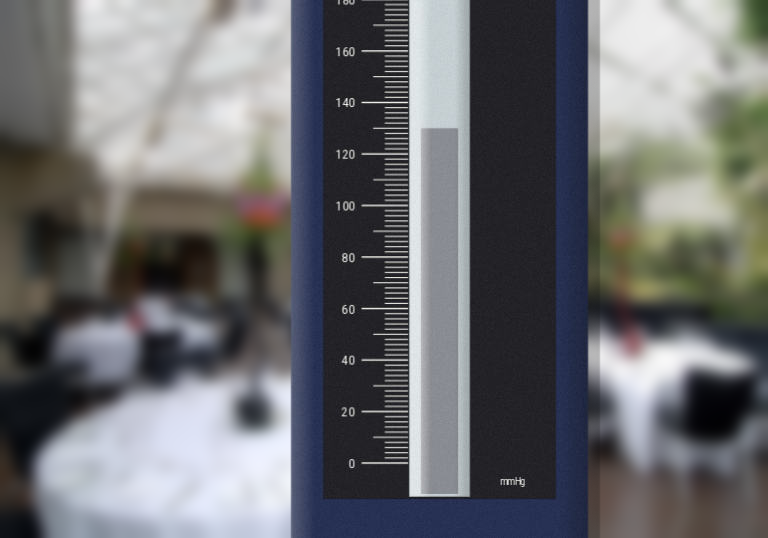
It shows 130
